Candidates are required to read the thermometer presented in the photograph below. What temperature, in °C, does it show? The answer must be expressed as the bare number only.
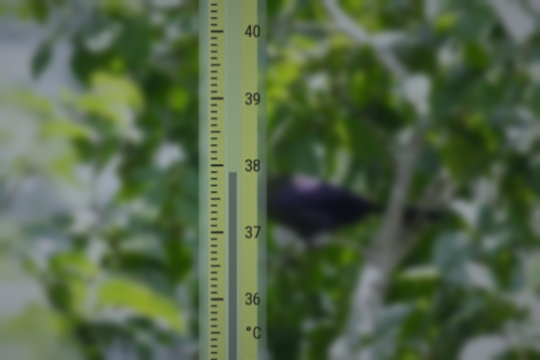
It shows 37.9
